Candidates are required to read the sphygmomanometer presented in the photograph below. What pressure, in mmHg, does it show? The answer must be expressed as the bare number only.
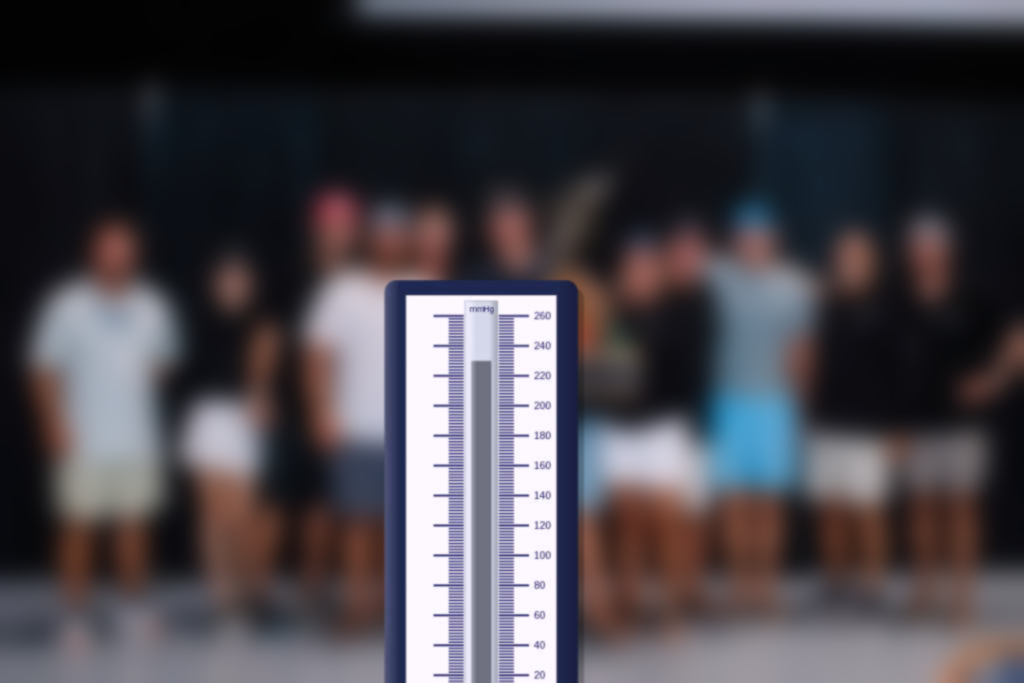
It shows 230
